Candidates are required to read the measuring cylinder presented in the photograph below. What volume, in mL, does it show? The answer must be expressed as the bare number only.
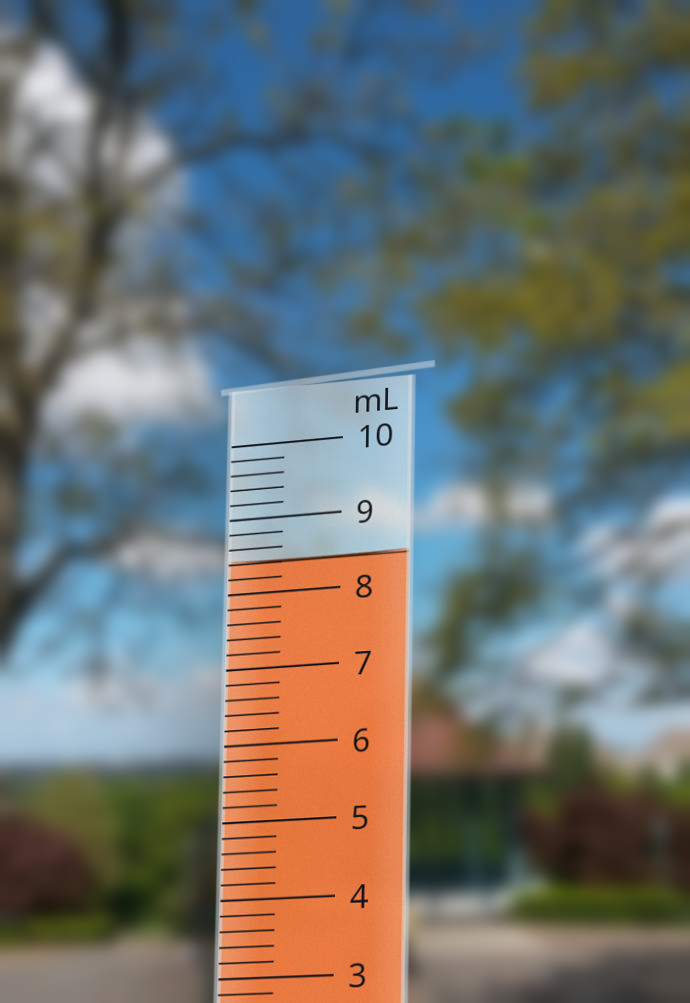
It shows 8.4
